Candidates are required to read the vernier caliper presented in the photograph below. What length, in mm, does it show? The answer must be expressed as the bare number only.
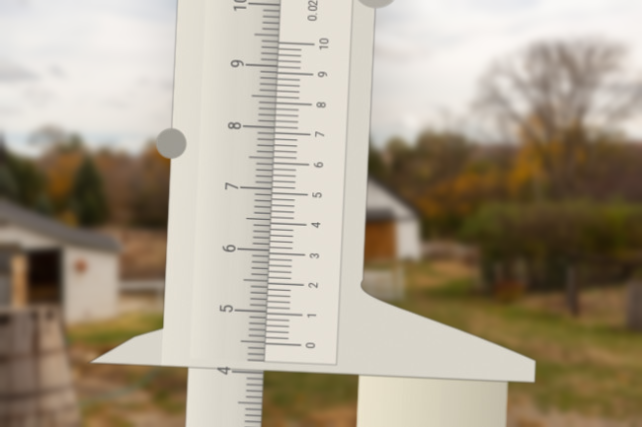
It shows 44.8
